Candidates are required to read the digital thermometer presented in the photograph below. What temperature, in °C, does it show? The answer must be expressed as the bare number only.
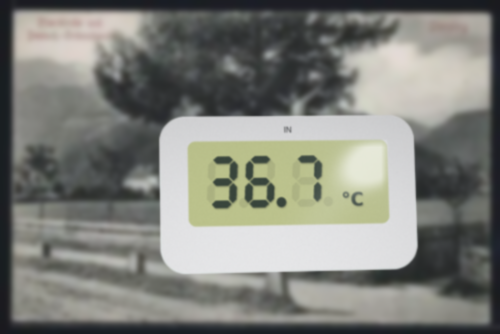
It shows 36.7
